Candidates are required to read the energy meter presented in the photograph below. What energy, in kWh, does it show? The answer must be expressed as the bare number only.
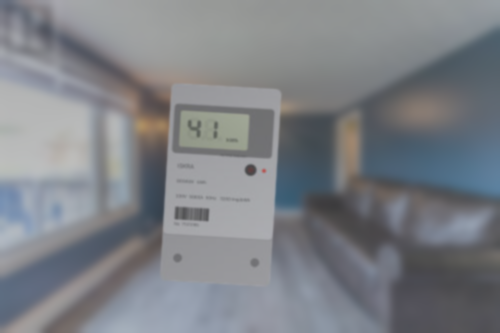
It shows 41
